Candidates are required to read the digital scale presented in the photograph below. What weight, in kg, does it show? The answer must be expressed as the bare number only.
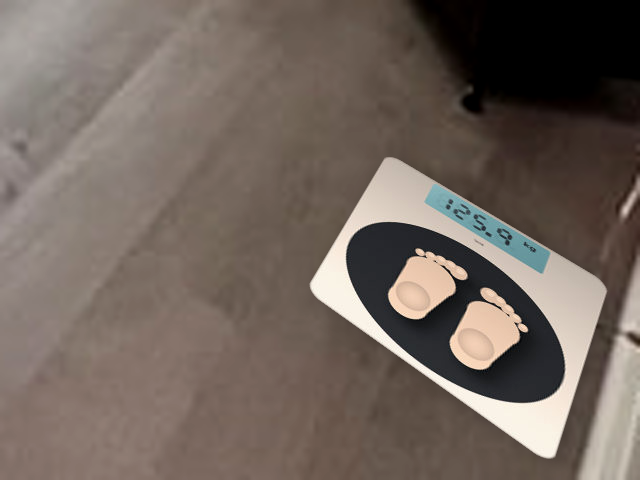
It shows 125.9
